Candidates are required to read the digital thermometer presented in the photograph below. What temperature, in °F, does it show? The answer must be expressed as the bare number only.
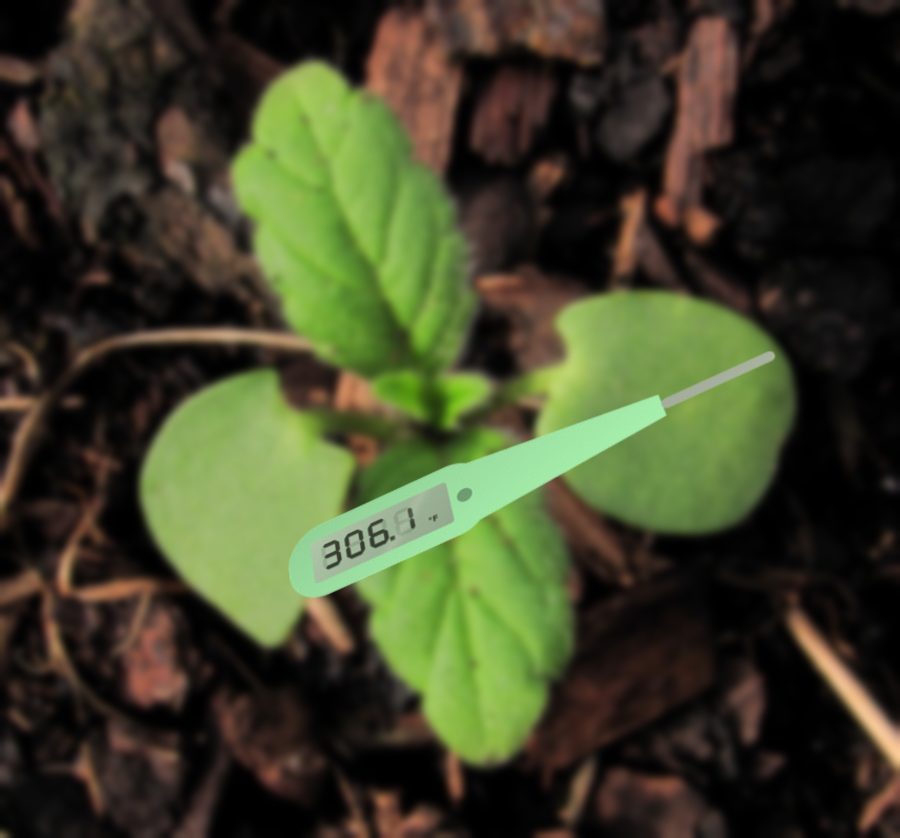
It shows 306.1
